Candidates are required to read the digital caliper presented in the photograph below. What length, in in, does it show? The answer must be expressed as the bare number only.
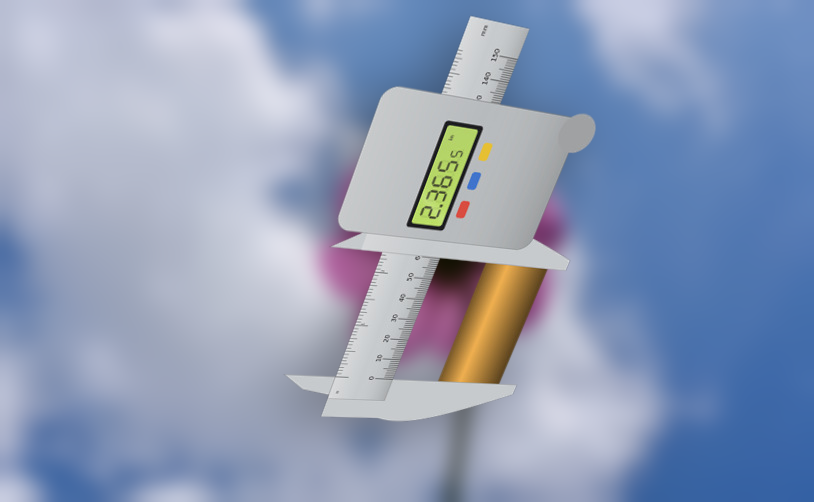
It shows 2.3655
